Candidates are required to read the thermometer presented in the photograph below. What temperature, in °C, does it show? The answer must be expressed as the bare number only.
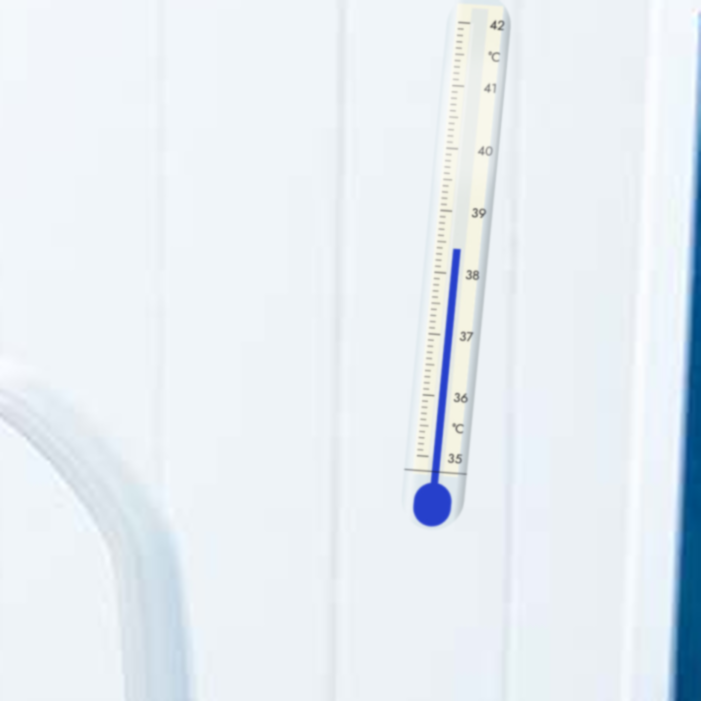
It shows 38.4
